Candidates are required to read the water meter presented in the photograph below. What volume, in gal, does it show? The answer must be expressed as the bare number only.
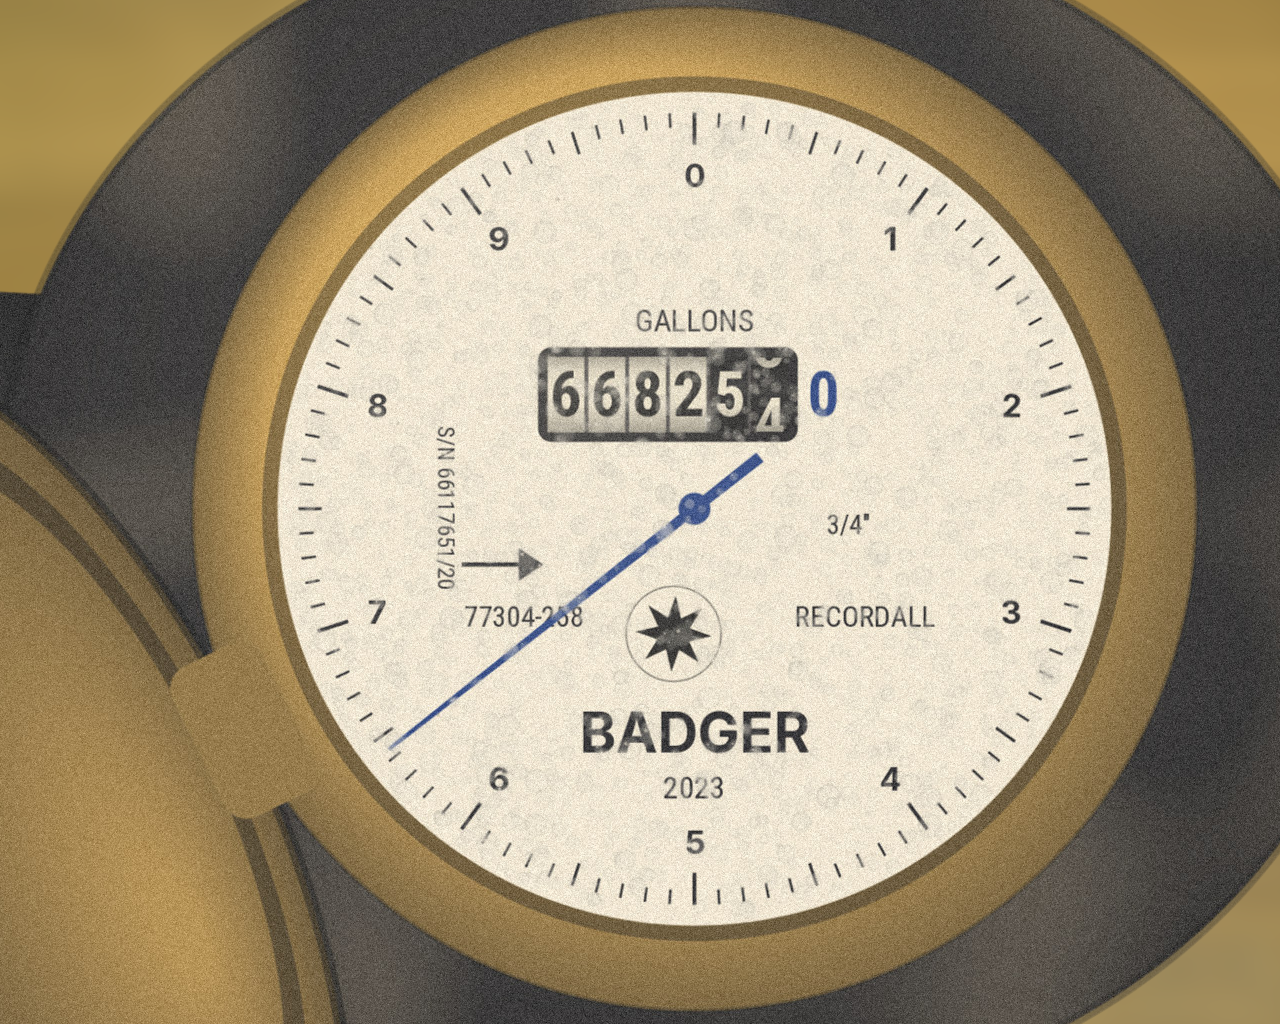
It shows 6682536.4
